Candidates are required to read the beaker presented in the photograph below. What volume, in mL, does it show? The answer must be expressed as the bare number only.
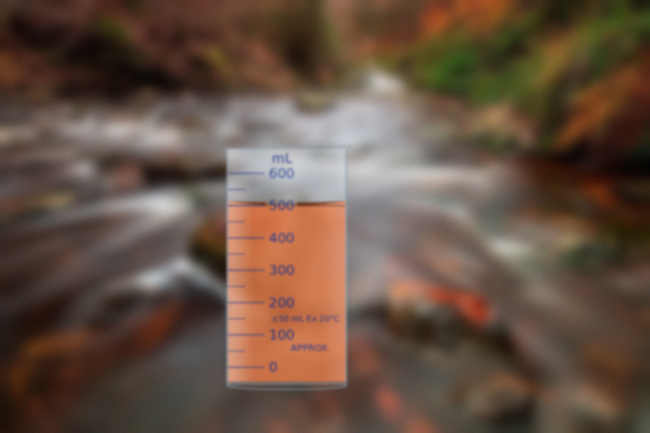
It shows 500
